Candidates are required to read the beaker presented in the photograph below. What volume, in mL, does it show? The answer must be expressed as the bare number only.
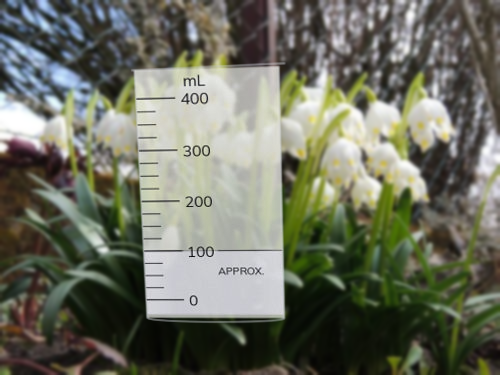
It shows 100
